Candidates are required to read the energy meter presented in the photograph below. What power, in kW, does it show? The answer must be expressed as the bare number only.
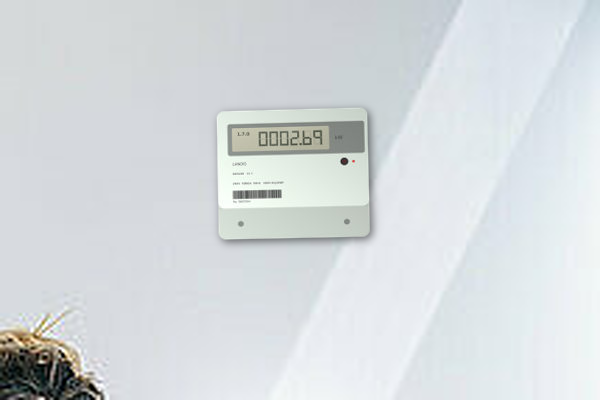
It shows 2.69
